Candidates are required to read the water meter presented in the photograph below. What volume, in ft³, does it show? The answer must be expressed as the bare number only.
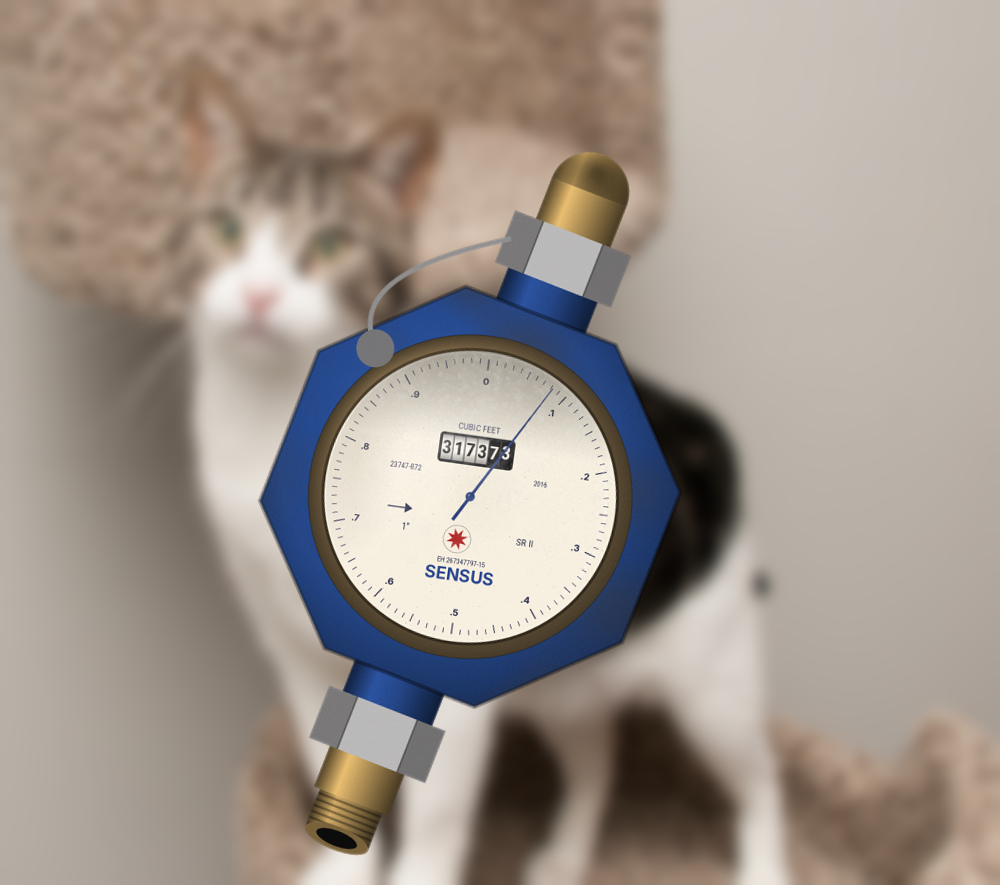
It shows 317373.08
